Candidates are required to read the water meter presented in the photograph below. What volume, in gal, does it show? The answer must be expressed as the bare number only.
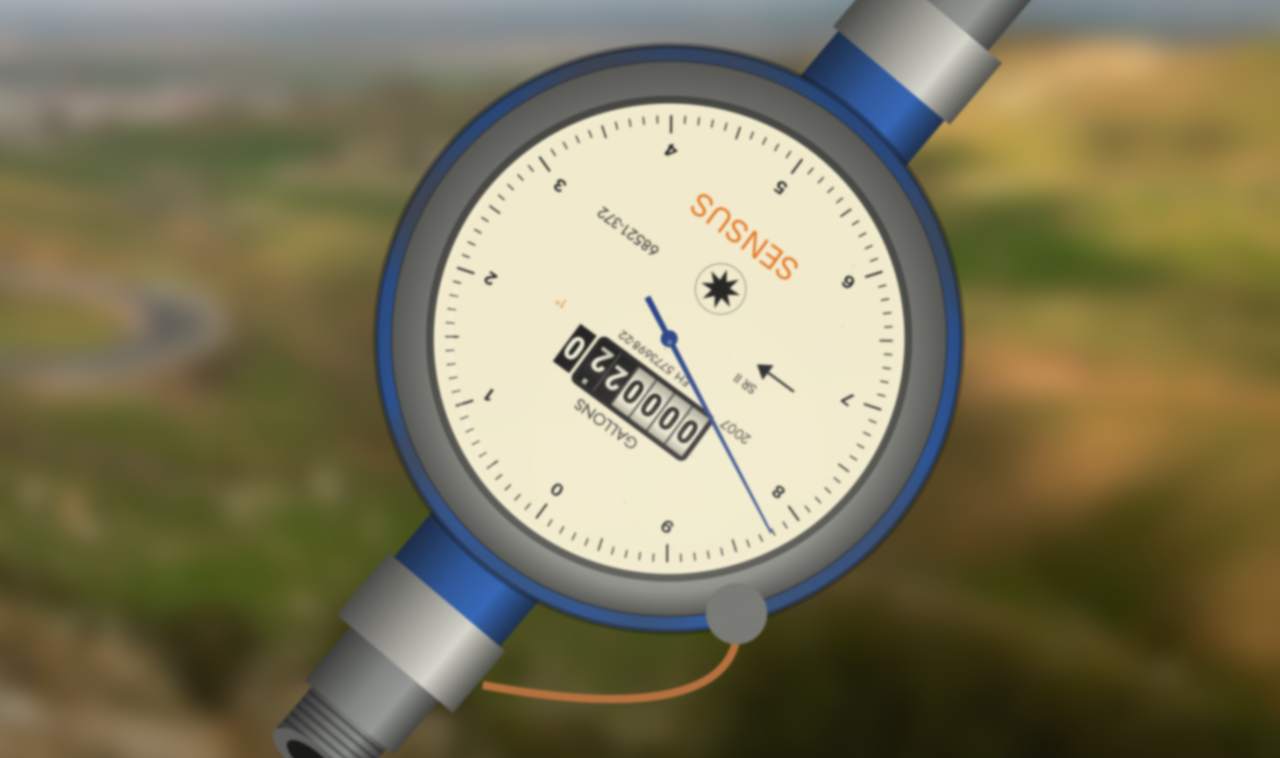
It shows 218.2
